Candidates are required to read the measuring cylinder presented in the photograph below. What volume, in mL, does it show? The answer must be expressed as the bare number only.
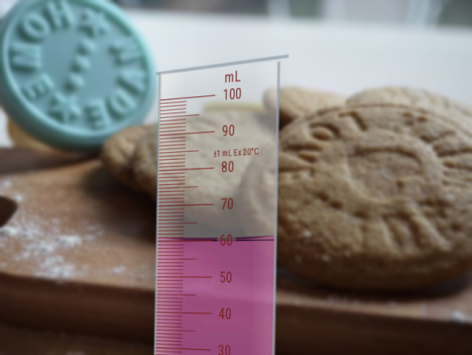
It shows 60
